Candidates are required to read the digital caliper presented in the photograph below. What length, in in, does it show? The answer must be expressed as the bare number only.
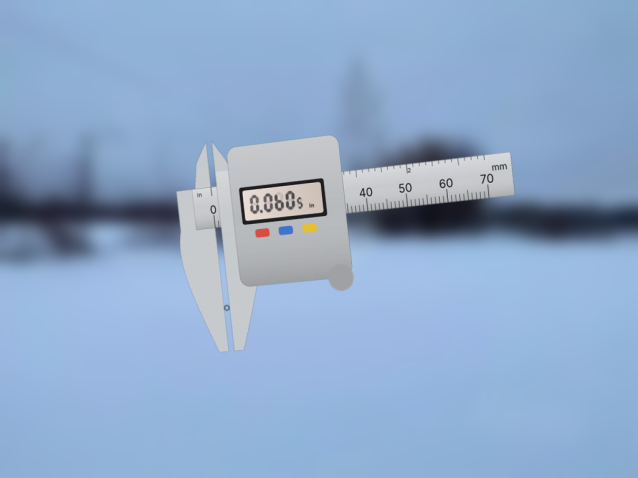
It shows 0.0605
